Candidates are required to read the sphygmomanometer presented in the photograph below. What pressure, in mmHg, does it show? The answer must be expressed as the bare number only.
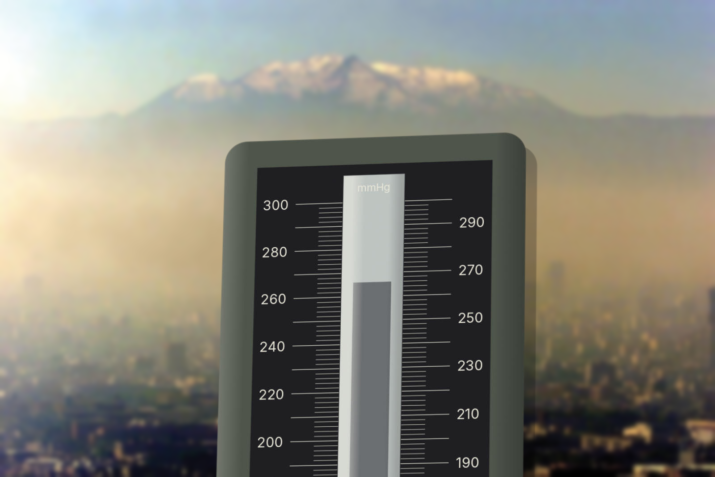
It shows 266
